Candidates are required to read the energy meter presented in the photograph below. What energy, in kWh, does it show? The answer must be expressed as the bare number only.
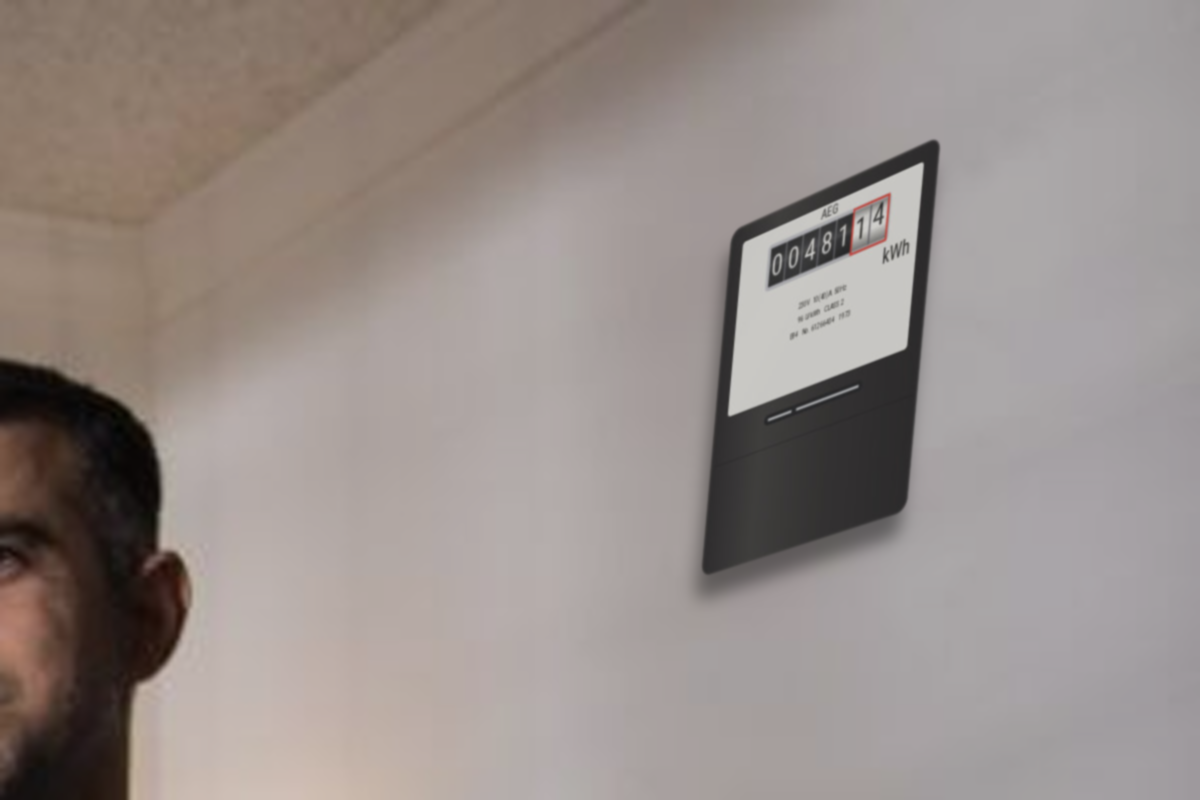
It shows 481.14
